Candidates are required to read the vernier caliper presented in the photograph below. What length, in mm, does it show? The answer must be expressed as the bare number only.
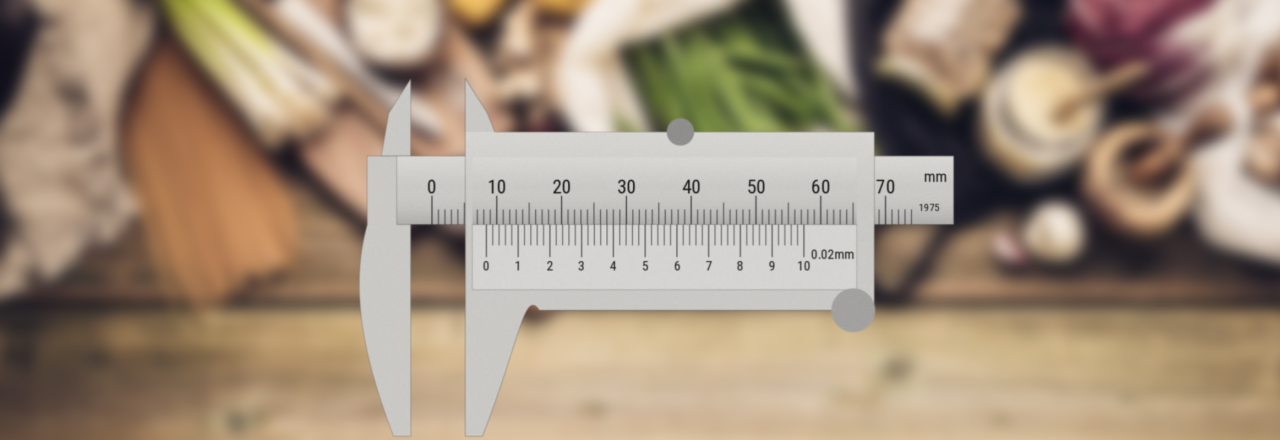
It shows 8.4
